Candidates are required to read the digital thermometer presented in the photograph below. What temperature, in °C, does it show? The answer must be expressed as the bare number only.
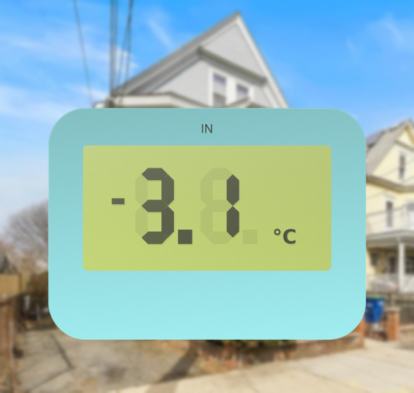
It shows -3.1
